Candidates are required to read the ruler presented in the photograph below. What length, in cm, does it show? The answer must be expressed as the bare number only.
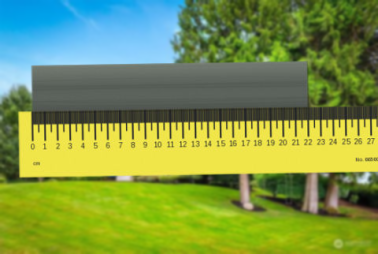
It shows 22
